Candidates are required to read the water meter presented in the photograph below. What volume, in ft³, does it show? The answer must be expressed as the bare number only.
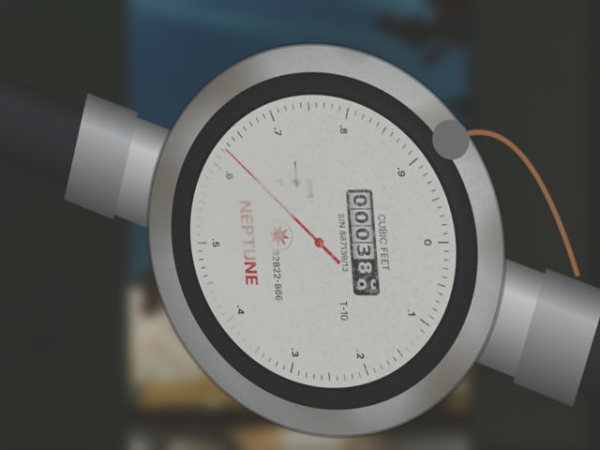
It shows 388.62
